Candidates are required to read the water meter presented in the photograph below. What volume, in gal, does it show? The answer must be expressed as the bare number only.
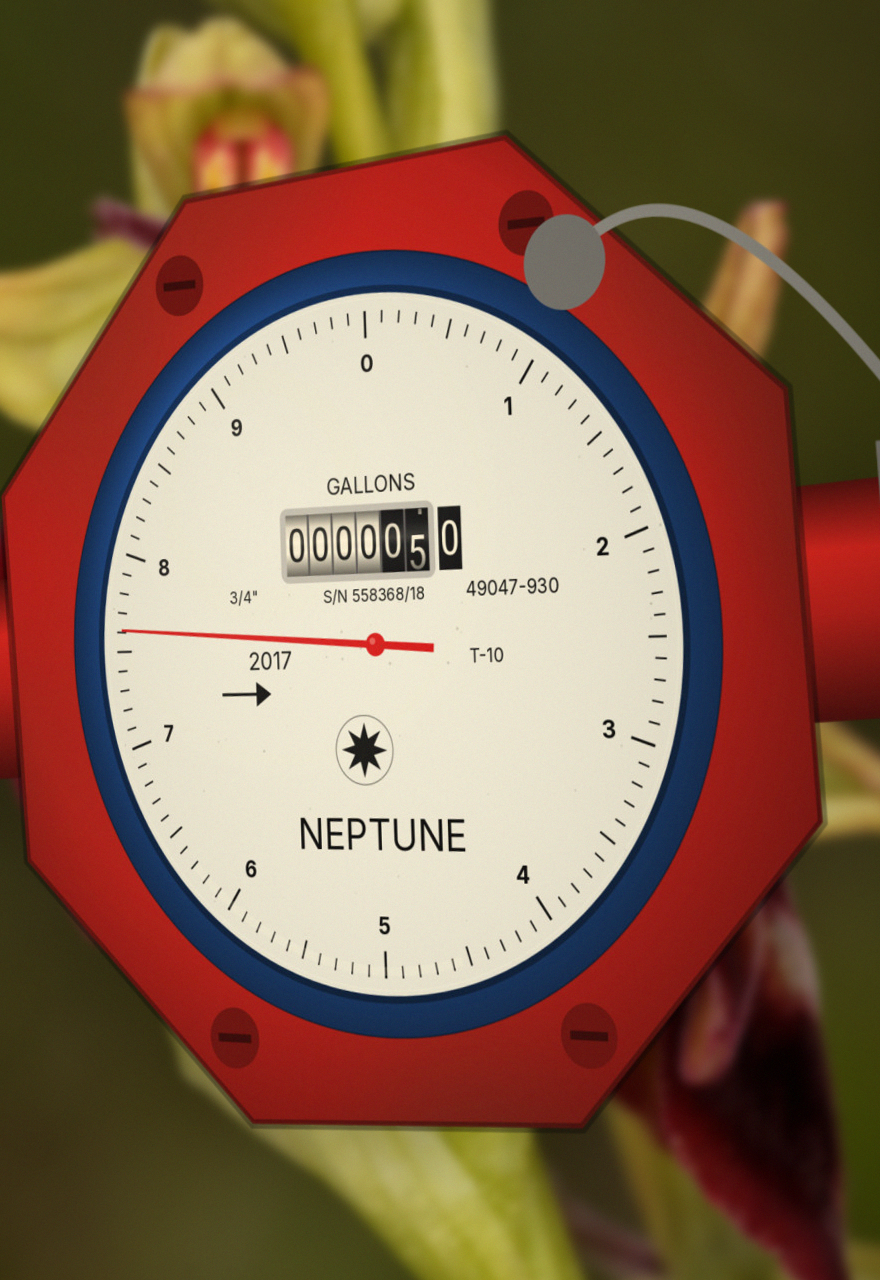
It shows 47.6
